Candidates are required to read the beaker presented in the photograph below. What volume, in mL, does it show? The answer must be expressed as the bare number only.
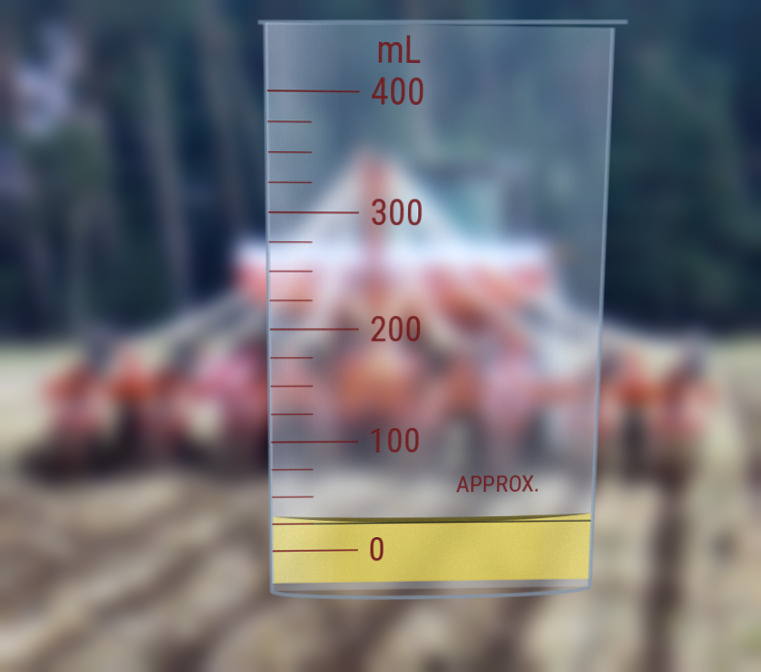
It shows 25
